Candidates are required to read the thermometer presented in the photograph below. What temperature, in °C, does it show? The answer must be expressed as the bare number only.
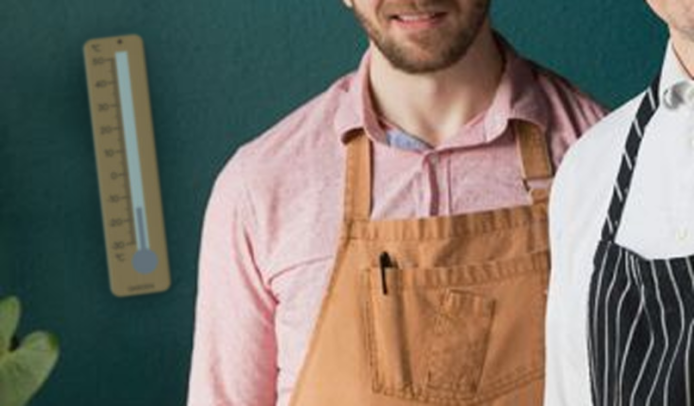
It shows -15
